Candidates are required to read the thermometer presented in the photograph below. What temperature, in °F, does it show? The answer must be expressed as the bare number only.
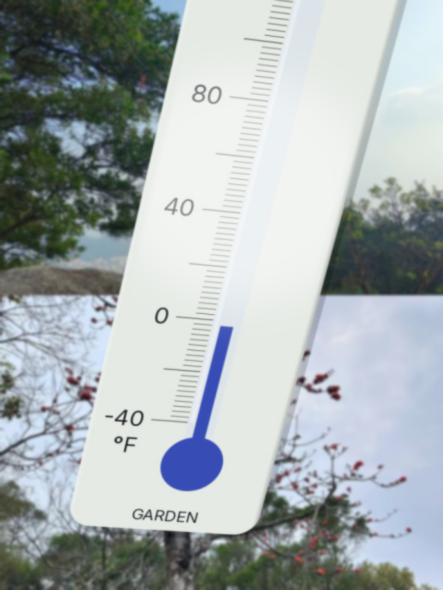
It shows -2
